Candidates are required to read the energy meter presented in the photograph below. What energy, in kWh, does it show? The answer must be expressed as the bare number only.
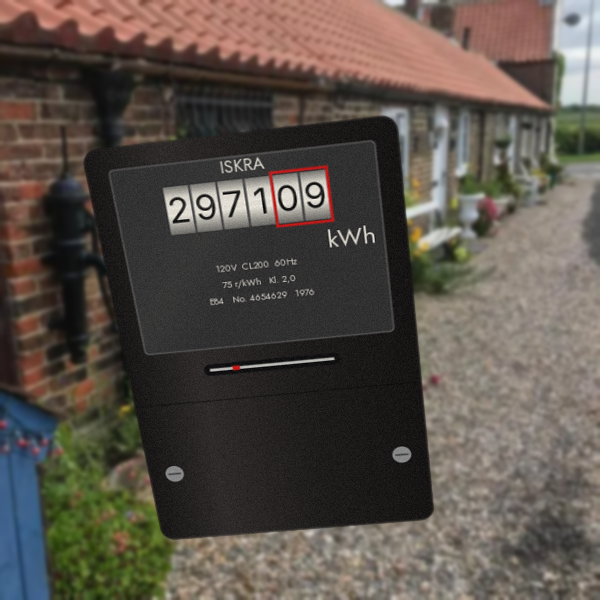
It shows 2971.09
